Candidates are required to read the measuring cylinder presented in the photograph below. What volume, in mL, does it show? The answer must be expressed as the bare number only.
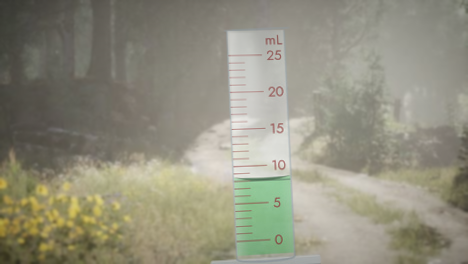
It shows 8
